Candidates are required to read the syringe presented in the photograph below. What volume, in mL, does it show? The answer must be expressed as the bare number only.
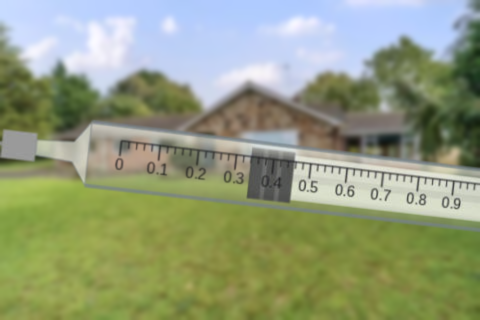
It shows 0.34
